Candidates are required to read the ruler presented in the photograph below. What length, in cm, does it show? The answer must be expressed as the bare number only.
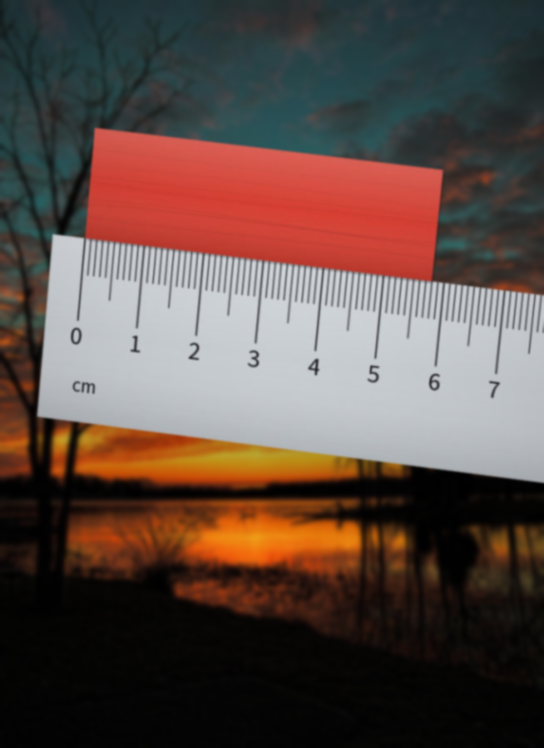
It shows 5.8
